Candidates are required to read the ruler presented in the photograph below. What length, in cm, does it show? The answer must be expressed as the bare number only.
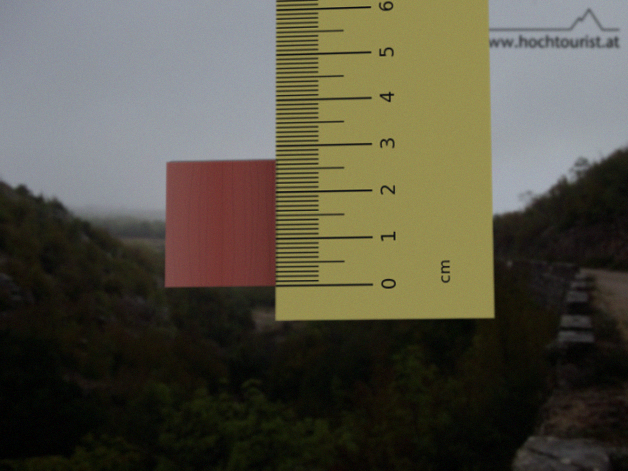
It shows 2.7
